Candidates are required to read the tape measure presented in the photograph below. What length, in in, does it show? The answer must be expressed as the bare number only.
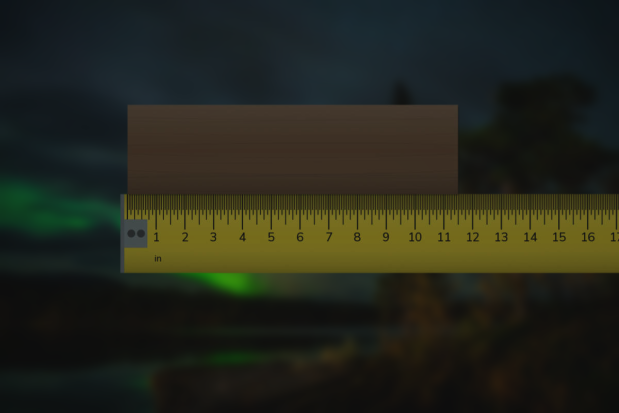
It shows 11.5
